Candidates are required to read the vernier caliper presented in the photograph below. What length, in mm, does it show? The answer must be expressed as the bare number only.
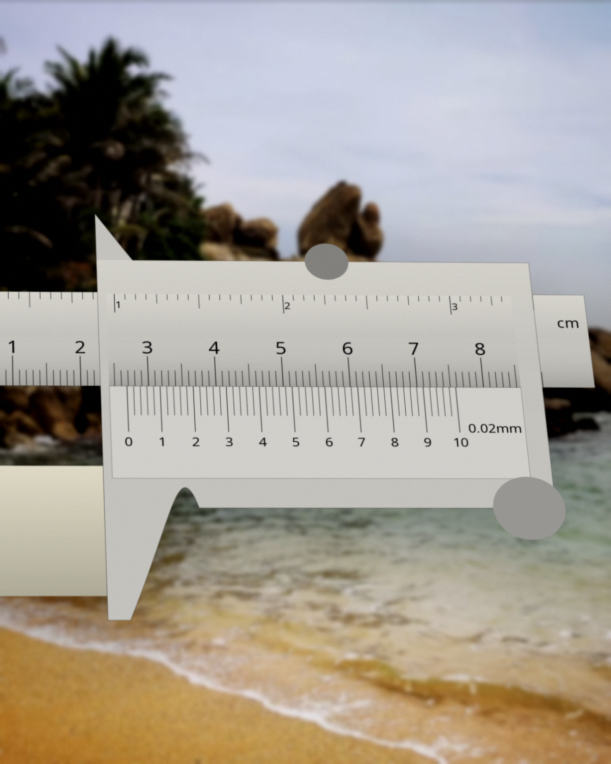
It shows 26.8
